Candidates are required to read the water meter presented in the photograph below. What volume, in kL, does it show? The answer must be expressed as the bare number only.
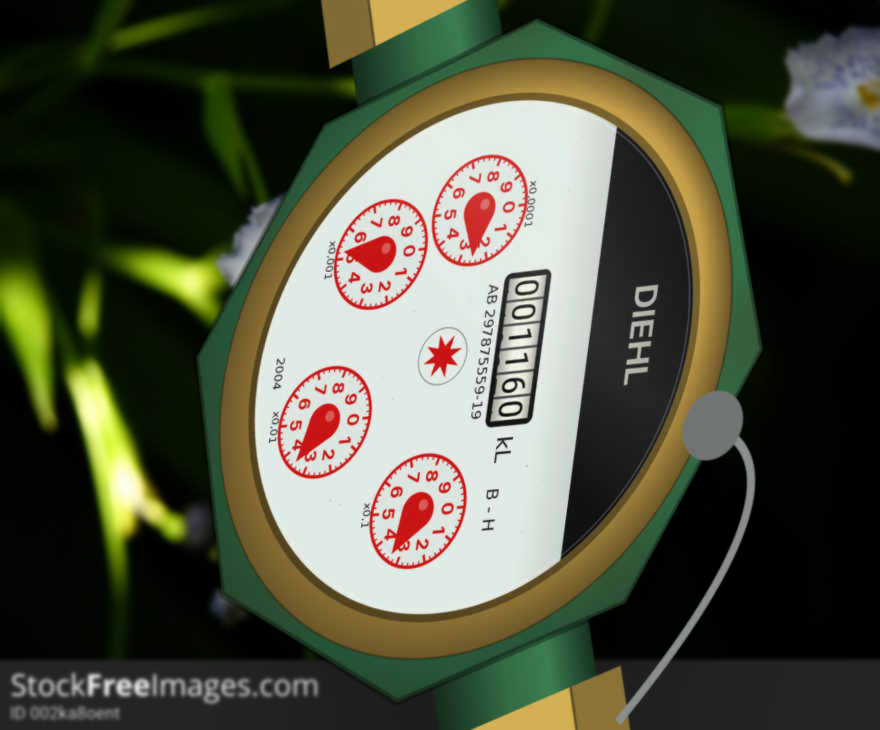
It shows 1160.3352
